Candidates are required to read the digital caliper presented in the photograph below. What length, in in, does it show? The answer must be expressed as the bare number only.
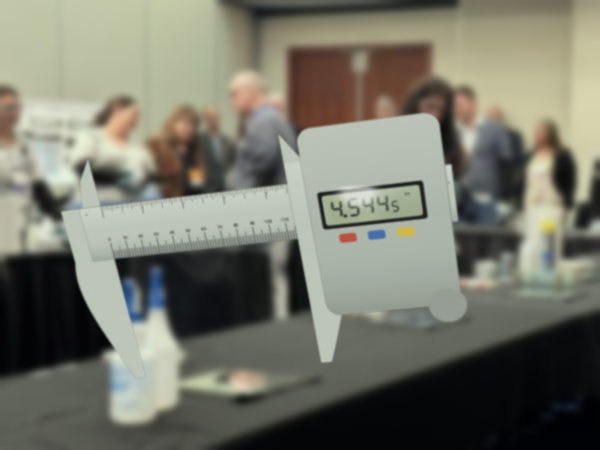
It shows 4.5445
